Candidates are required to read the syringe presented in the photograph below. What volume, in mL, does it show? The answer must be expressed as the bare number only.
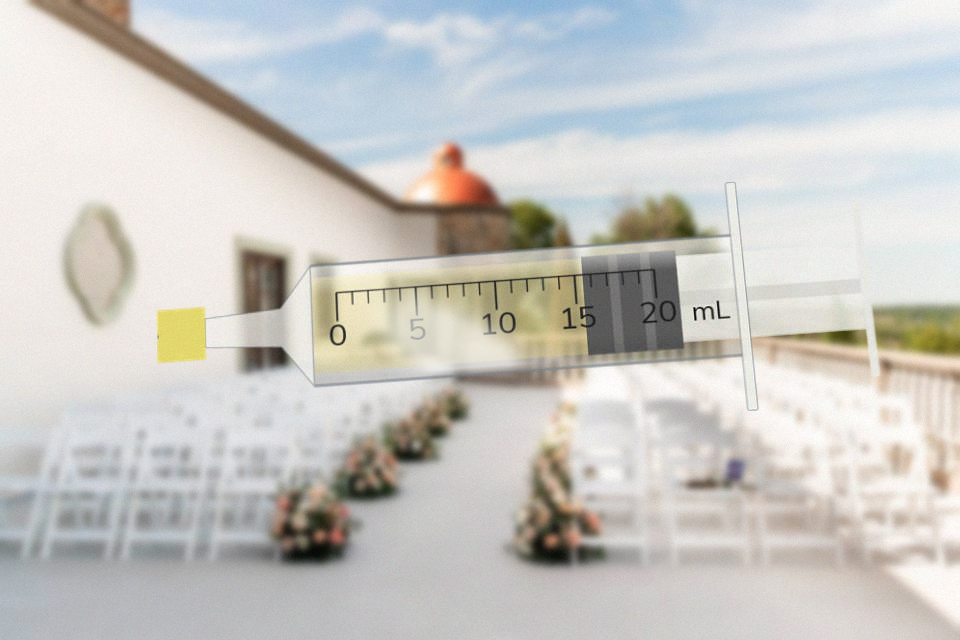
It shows 15.5
